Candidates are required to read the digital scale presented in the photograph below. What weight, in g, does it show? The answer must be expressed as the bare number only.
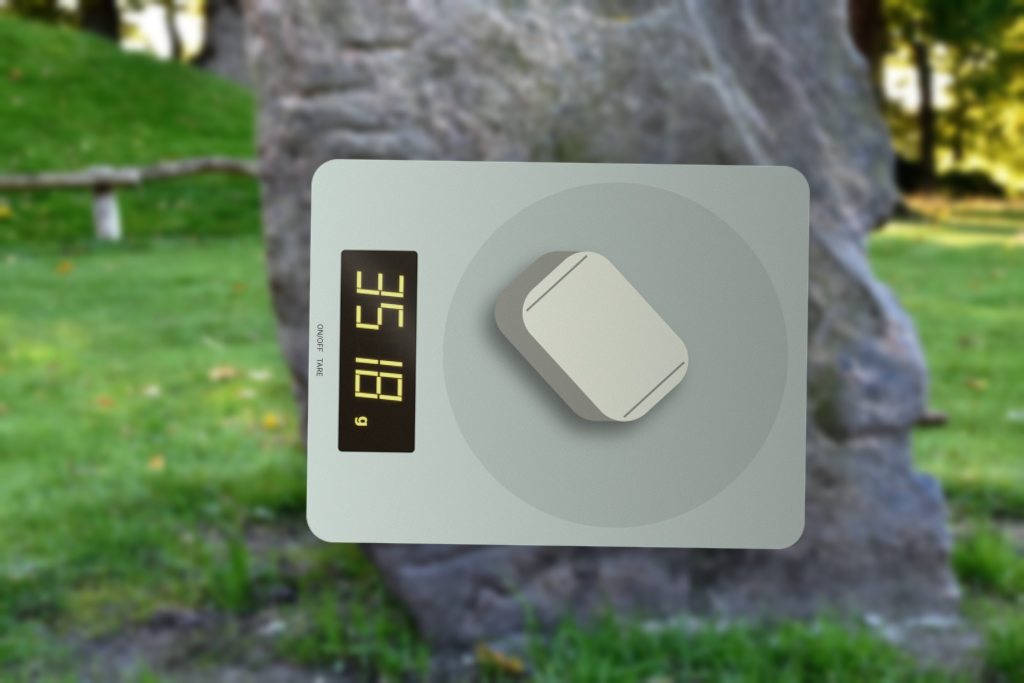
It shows 3518
